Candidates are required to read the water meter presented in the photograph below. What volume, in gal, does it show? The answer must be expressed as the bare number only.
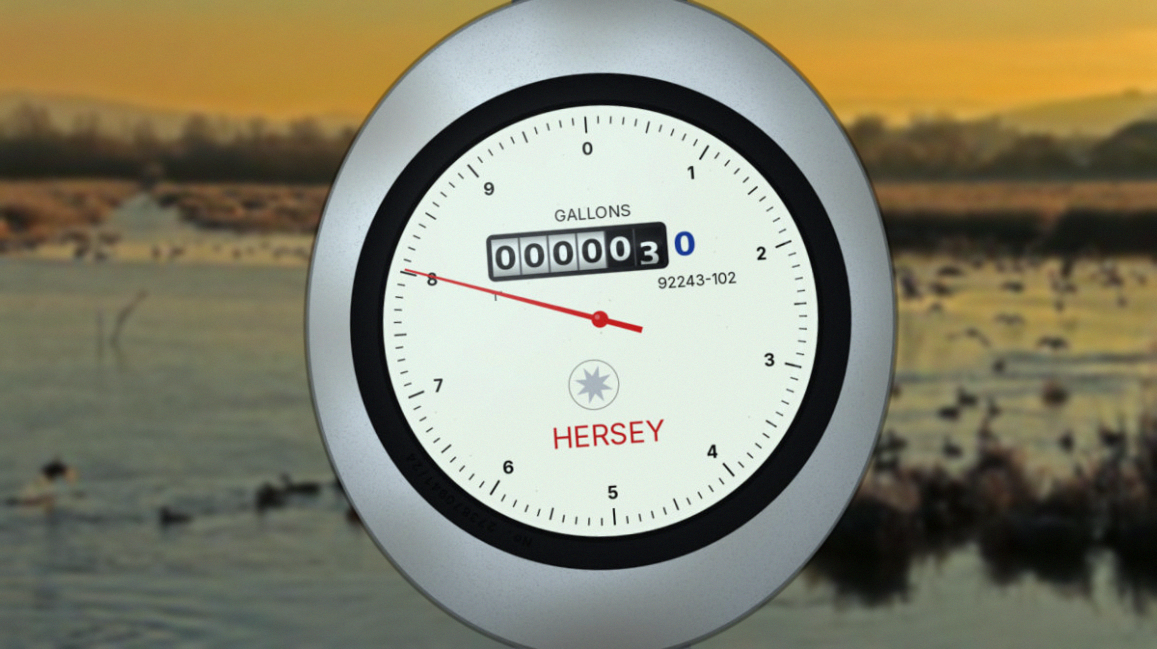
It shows 28.0
